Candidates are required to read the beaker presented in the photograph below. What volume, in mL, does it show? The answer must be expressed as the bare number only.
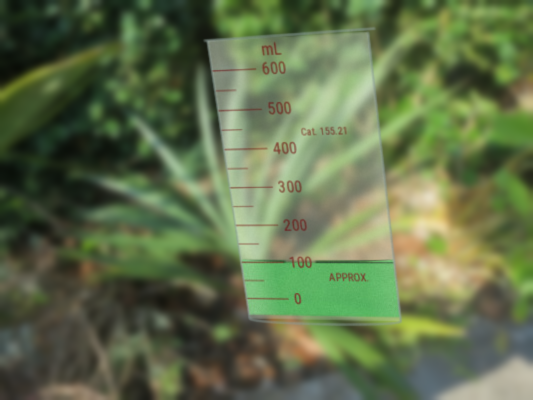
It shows 100
